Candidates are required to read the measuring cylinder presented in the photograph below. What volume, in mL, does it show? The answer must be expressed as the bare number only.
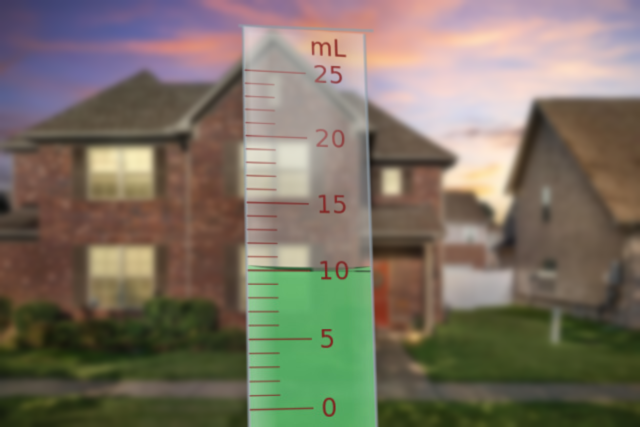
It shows 10
